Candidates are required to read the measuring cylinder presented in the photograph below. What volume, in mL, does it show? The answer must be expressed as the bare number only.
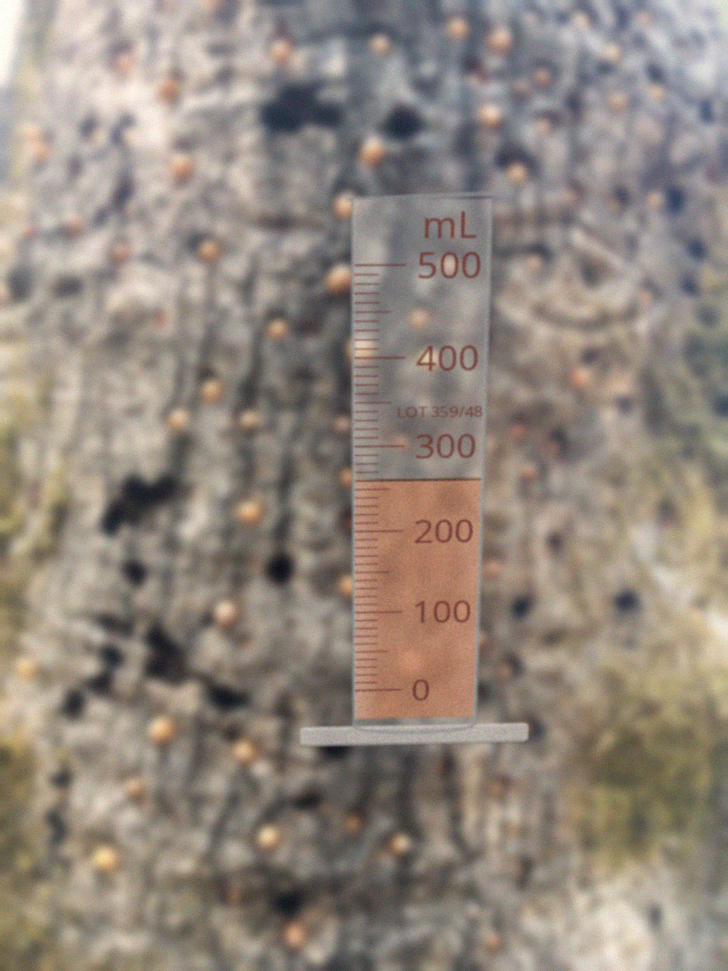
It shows 260
